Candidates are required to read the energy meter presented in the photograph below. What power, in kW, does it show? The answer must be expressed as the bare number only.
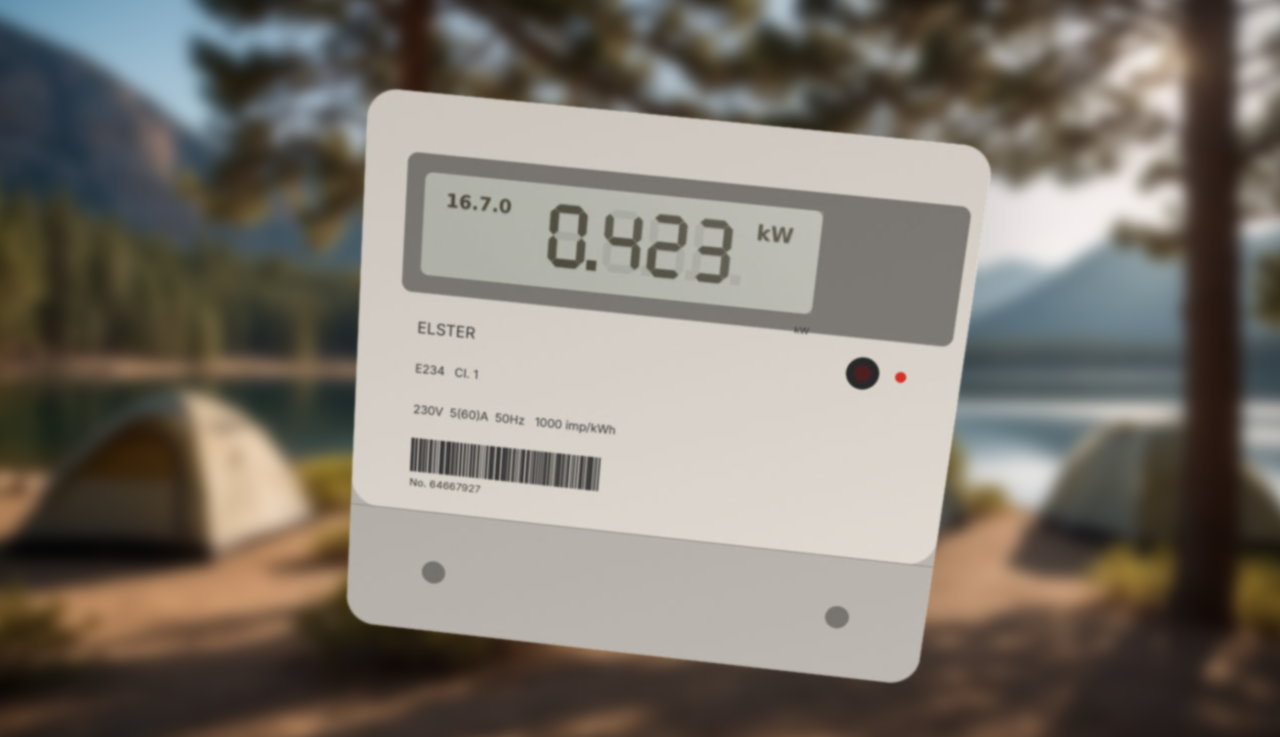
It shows 0.423
